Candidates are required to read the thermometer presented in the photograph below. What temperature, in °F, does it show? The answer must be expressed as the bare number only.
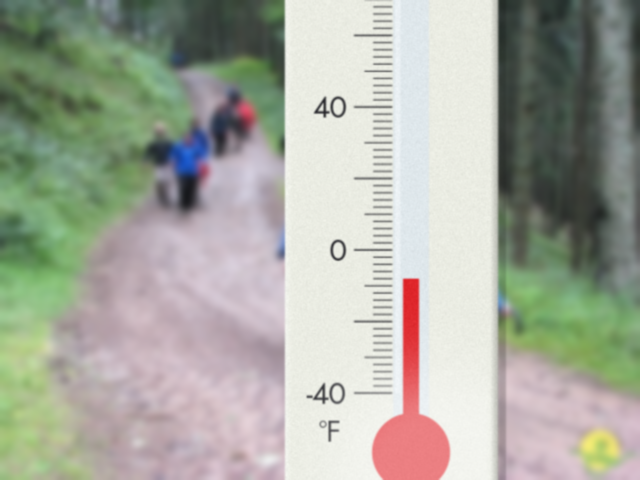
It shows -8
